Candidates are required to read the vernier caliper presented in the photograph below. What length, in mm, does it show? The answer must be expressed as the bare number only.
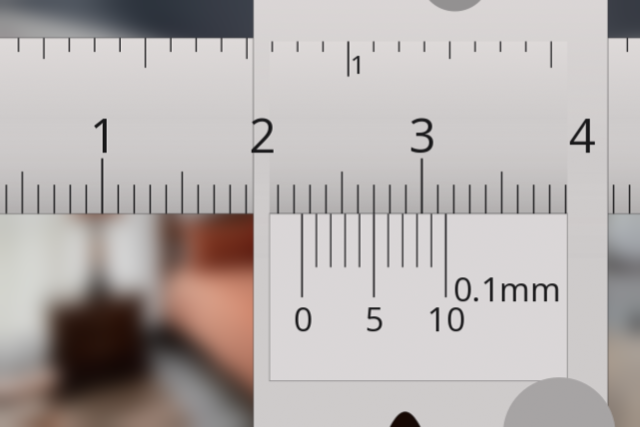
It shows 22.5
